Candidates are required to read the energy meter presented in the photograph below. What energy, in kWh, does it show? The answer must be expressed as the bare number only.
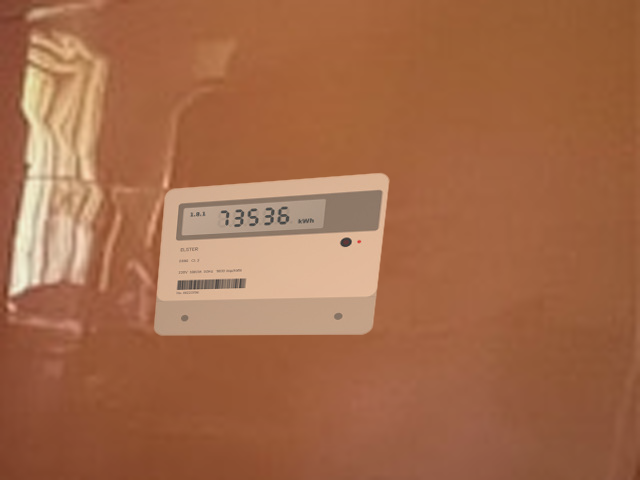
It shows 73536
